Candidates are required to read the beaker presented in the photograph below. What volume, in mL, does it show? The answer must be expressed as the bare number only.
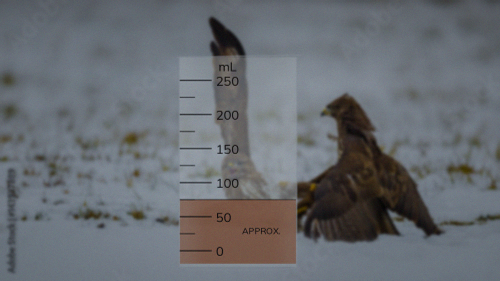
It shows 75
